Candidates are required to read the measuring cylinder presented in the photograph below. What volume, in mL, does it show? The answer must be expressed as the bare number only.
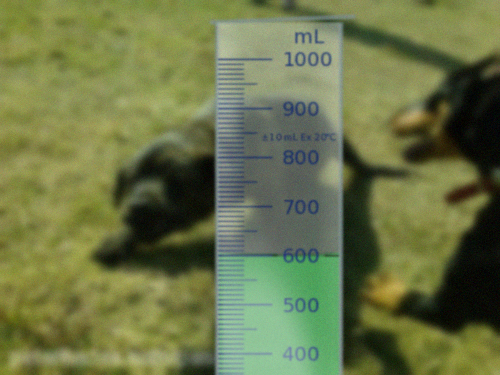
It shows 600
